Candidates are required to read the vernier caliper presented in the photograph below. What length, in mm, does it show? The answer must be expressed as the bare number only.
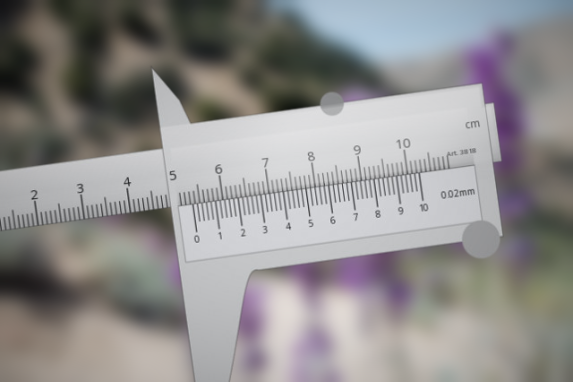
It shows 53.5
